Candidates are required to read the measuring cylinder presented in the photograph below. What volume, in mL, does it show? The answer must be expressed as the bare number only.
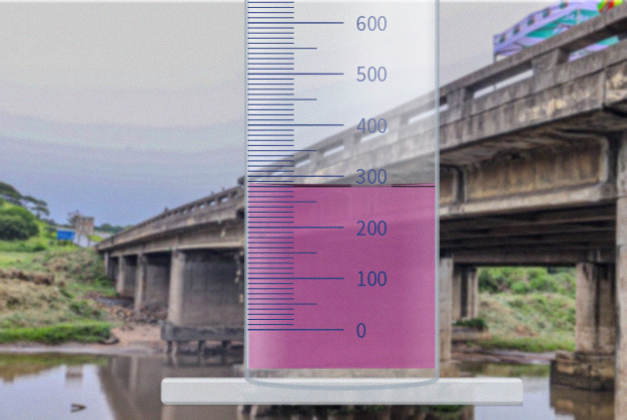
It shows 280
